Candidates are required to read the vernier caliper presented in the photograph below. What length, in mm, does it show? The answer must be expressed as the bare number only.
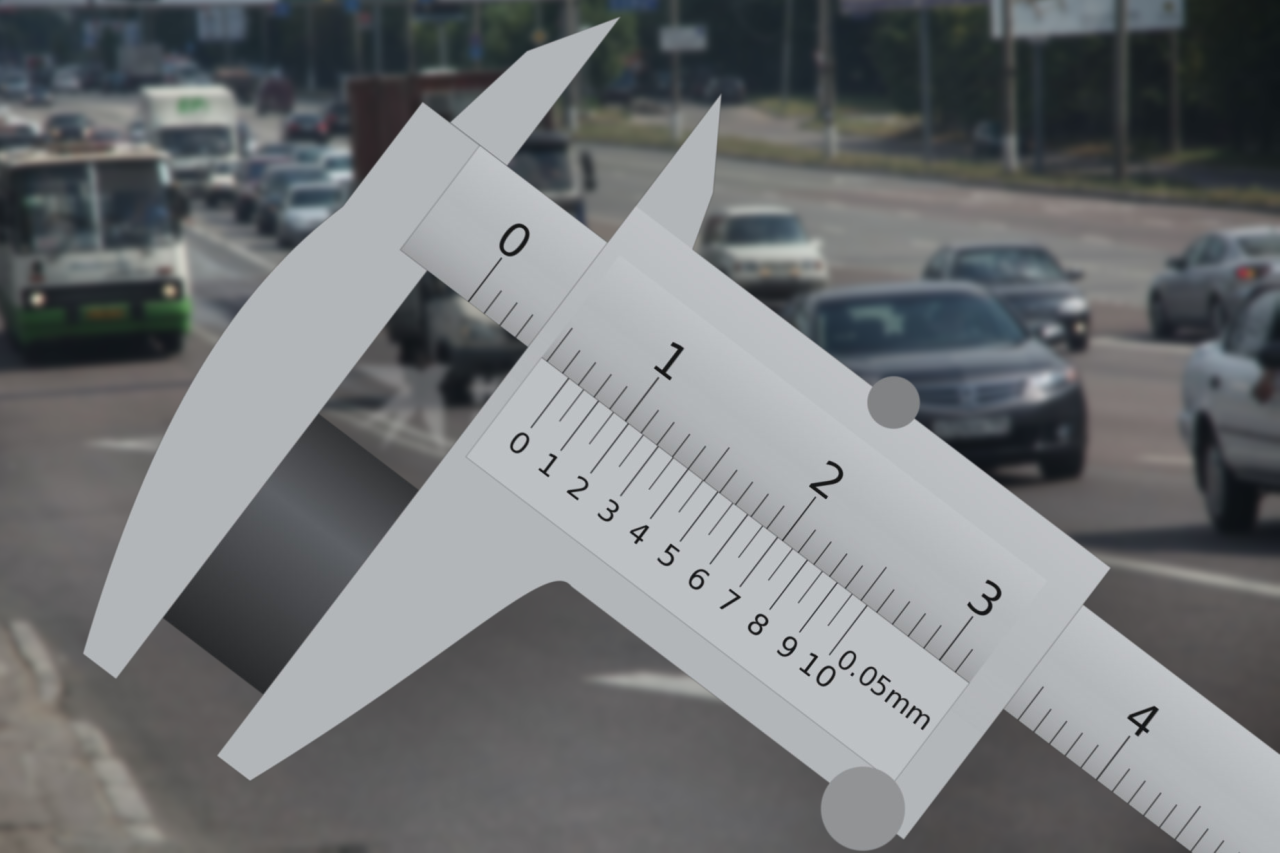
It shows 6.4
